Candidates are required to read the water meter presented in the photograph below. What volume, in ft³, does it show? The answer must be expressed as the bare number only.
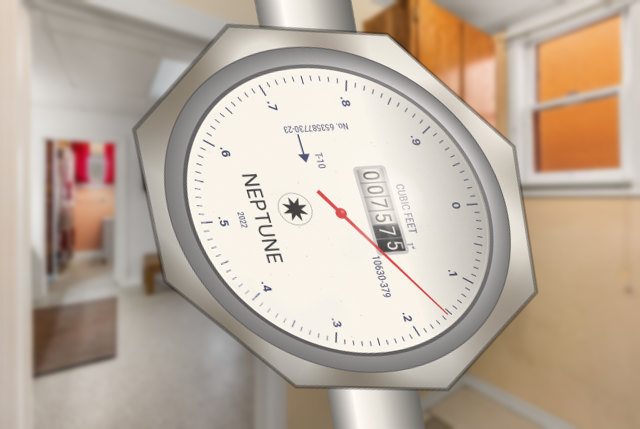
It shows 7575.15
